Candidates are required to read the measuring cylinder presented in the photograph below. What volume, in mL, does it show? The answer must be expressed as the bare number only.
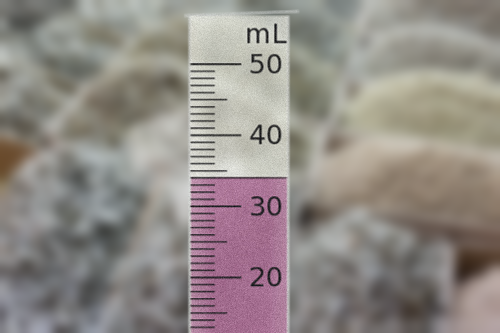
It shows 34
